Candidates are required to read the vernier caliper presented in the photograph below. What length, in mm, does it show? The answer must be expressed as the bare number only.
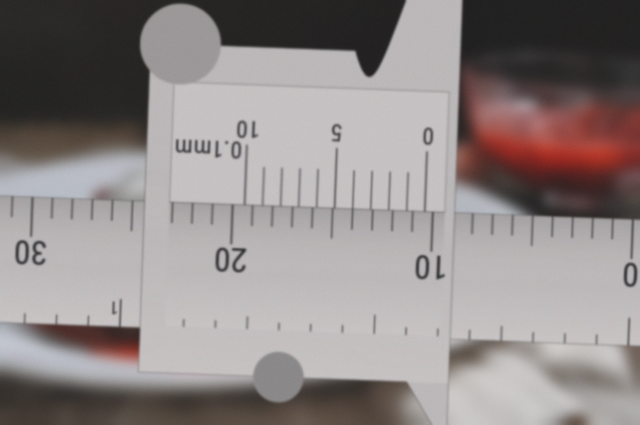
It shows 10.4
